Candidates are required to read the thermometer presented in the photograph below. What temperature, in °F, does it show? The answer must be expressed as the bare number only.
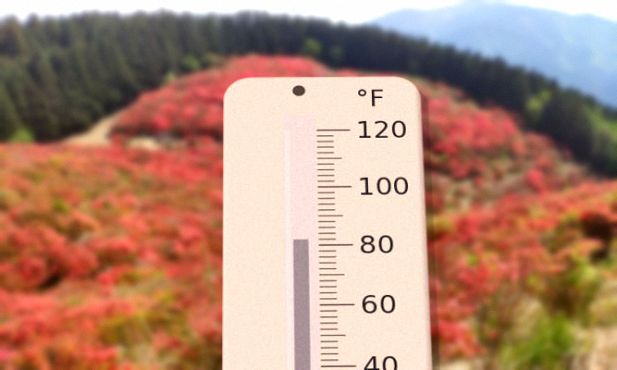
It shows 82
